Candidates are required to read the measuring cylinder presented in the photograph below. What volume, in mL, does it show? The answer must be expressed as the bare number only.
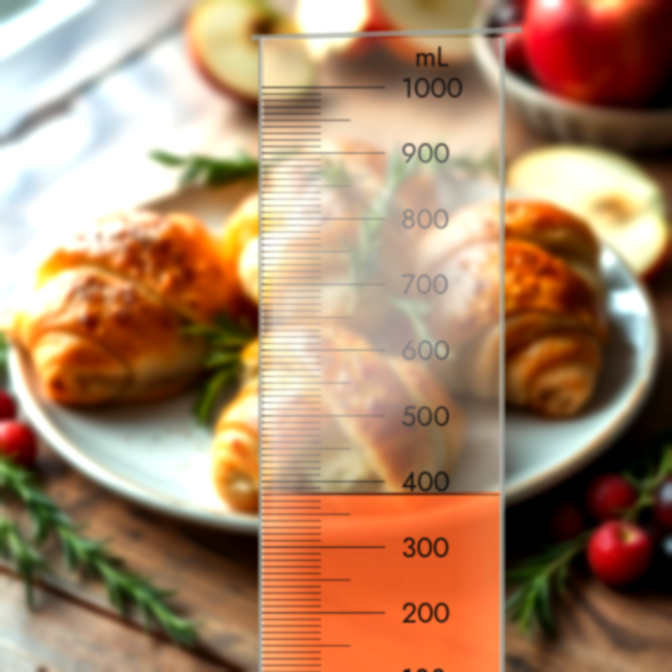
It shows 380
